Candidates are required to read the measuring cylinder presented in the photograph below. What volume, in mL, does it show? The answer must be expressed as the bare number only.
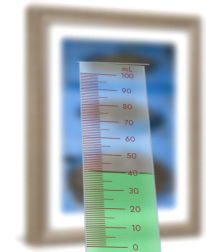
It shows 40
